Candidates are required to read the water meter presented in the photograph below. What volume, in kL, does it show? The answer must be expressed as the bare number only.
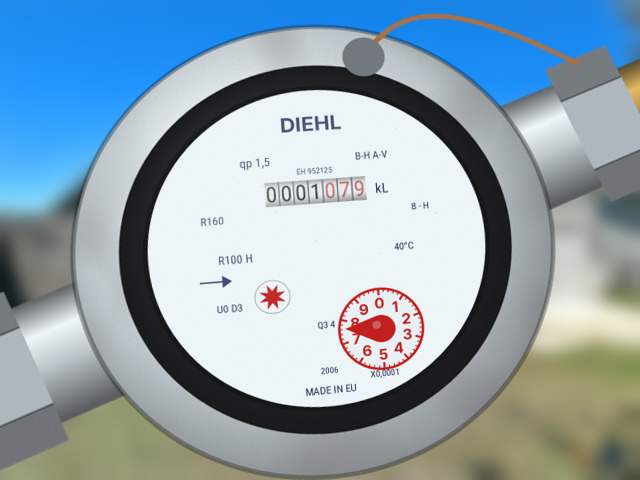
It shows 1.0797
